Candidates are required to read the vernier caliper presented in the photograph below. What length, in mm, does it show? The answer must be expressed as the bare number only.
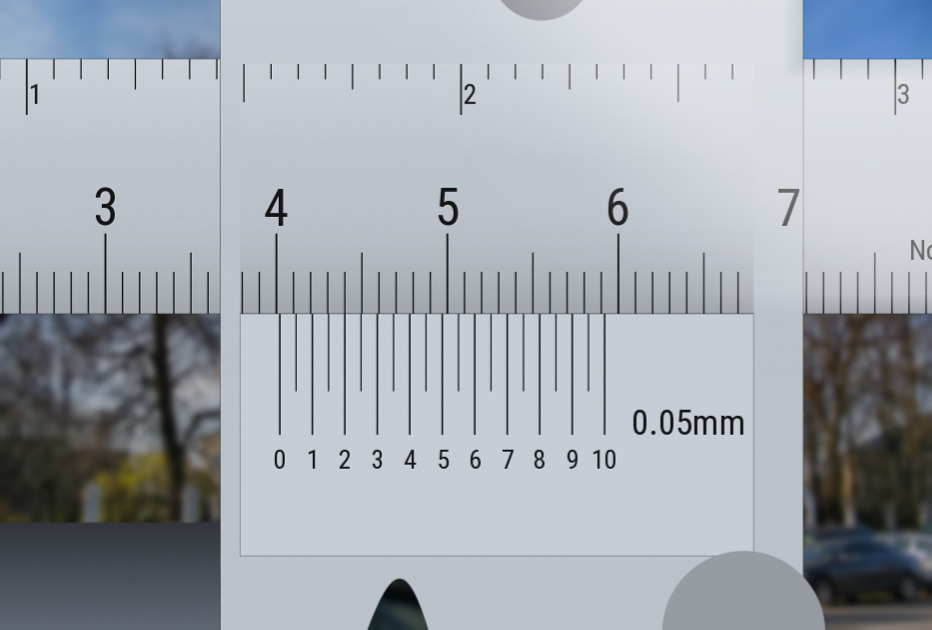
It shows 40.2
